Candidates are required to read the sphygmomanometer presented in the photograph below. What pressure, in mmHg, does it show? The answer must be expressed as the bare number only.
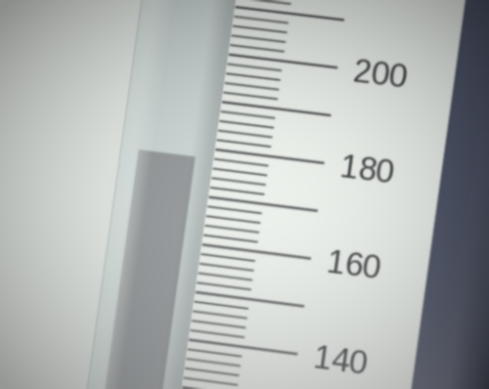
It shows 178
